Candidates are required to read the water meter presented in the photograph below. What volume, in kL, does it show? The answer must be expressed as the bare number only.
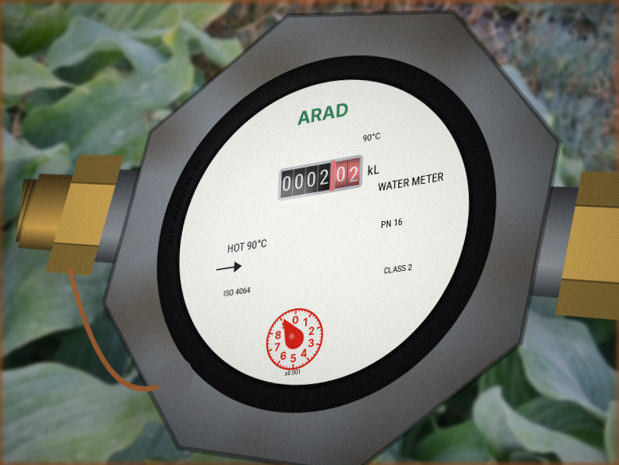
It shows 2.019
